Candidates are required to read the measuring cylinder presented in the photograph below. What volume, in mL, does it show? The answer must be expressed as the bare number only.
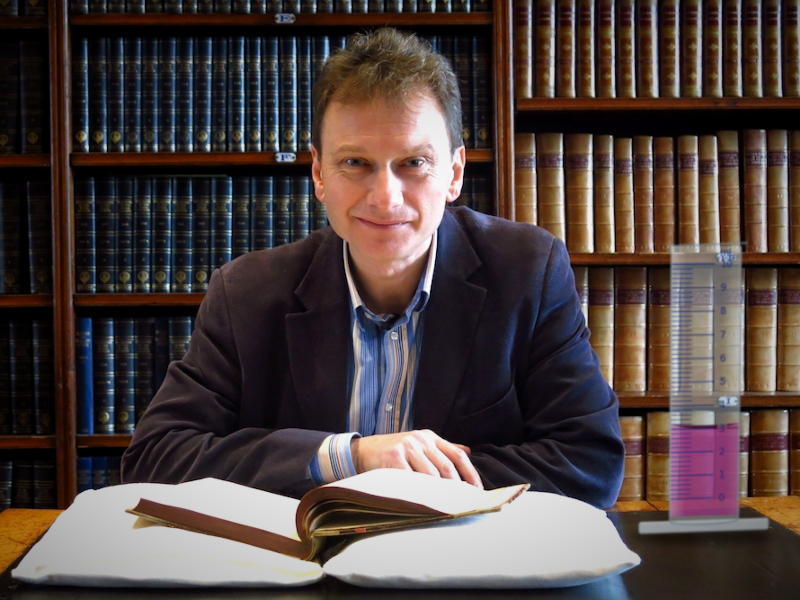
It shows 3
